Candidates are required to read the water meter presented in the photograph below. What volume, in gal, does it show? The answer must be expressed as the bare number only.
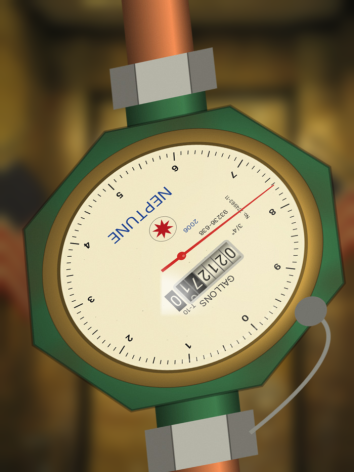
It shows 212707.6
